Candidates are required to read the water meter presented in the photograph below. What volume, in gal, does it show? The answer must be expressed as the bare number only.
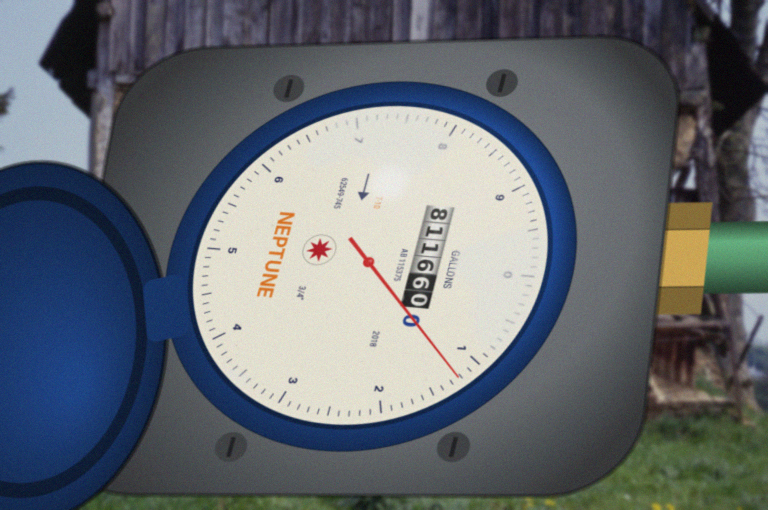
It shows 8116601.2
